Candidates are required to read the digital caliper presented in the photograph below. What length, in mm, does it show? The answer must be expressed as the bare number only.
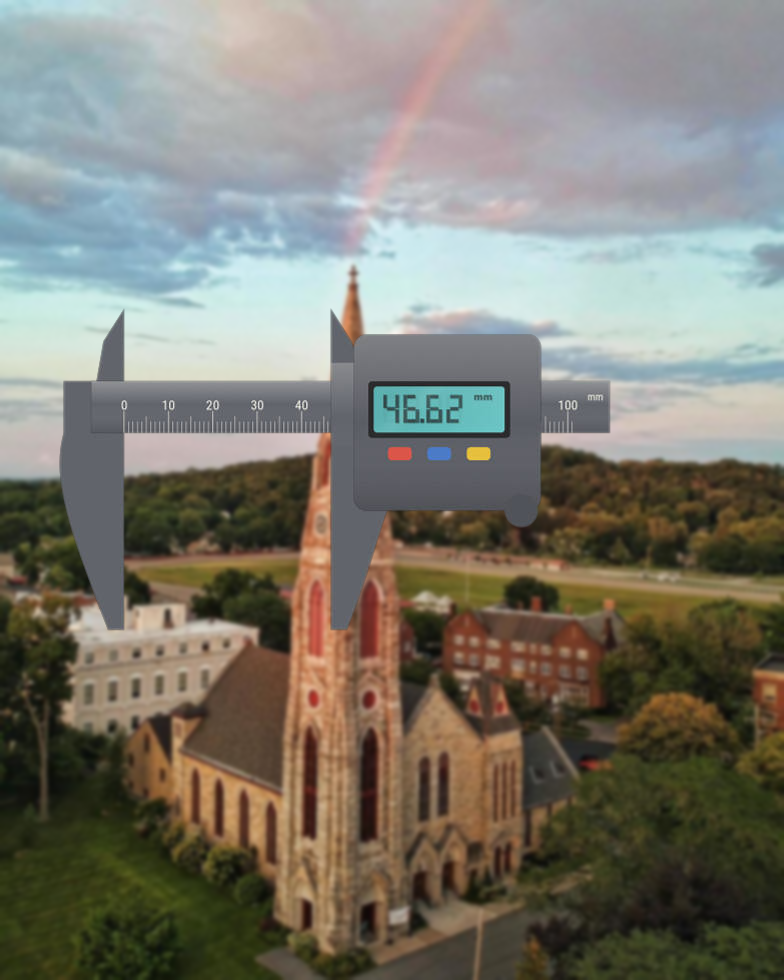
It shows 46.62
